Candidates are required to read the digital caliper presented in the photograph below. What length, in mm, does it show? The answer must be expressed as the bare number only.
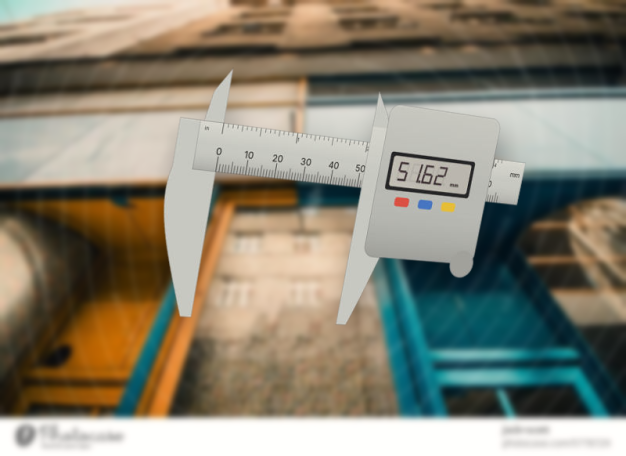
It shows 51.62
